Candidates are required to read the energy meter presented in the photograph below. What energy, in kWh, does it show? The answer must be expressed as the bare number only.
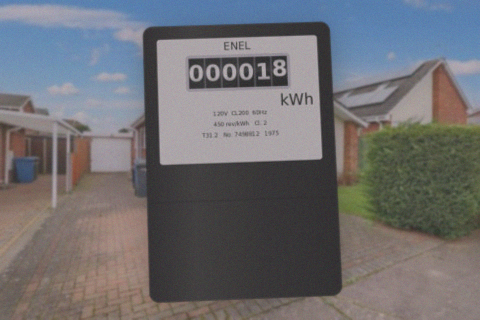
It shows 18
